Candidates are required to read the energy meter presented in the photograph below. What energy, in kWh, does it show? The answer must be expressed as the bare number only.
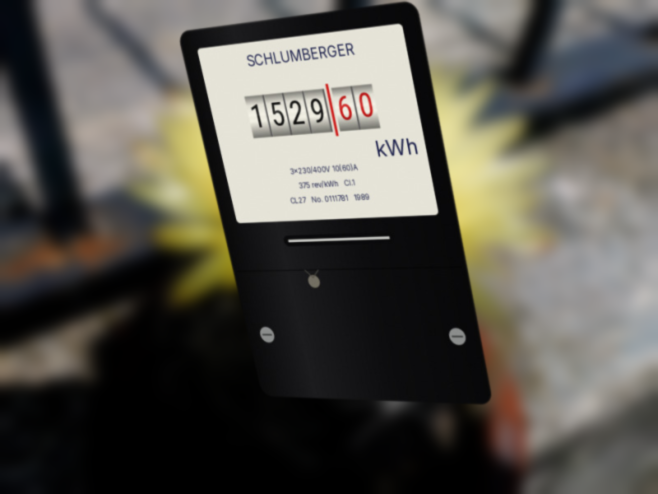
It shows 1529.60
